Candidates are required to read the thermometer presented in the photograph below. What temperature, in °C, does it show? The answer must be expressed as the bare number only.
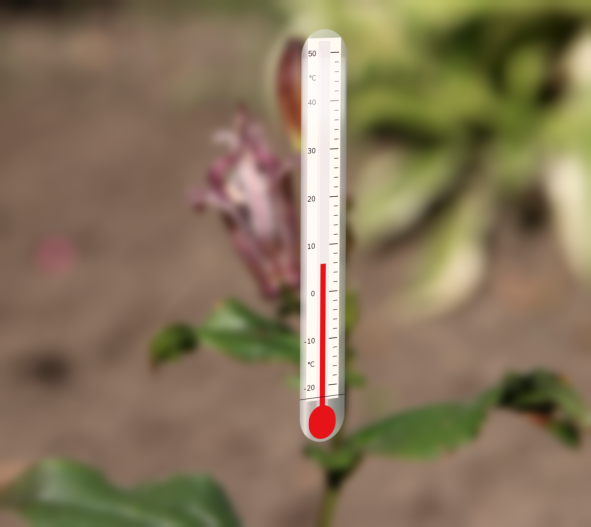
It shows 6
